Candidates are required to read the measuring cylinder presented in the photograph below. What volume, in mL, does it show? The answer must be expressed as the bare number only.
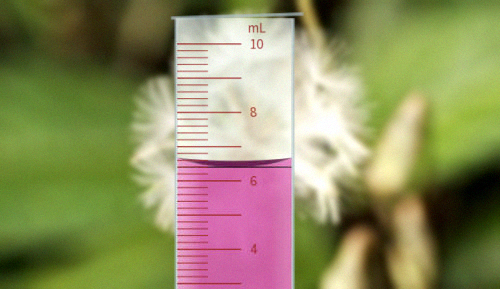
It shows 6.4
